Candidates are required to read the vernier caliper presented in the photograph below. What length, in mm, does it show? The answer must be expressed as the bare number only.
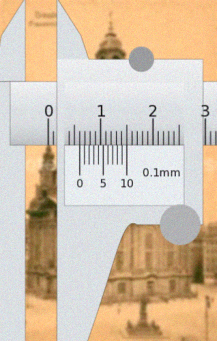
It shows 6.0
